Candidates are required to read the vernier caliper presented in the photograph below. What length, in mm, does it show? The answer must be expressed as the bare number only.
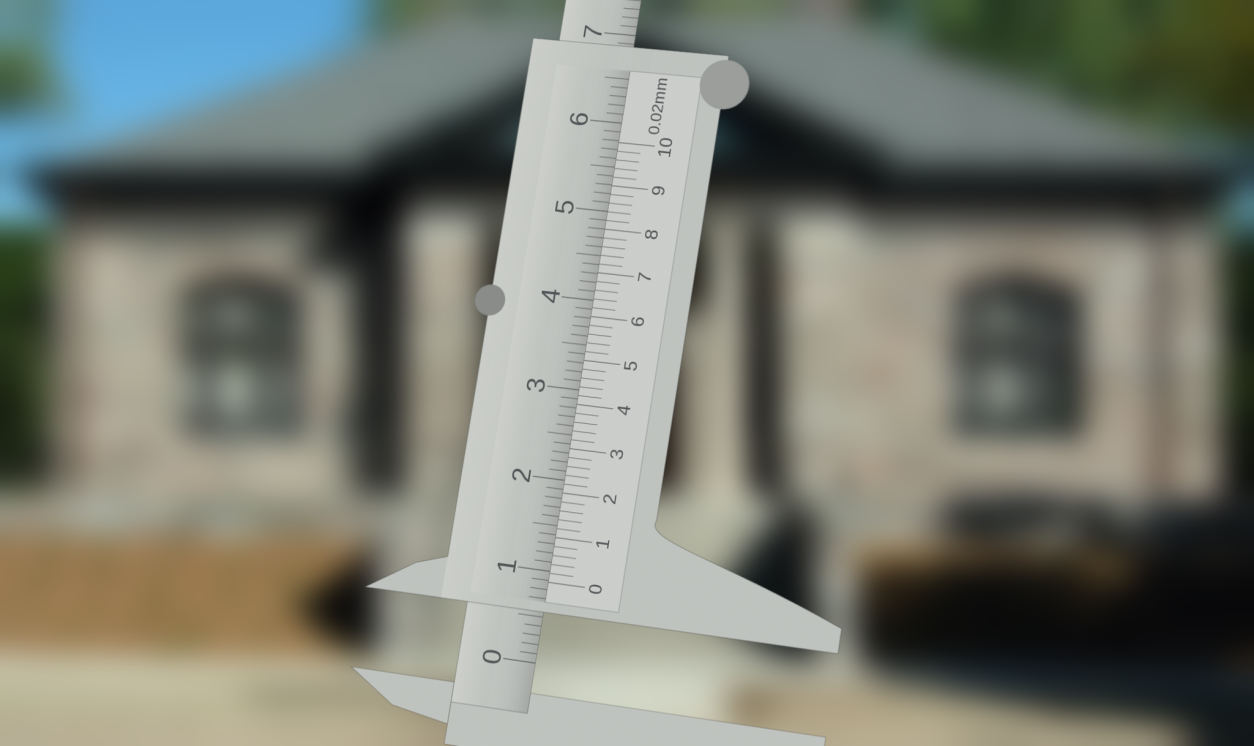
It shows 8.8
